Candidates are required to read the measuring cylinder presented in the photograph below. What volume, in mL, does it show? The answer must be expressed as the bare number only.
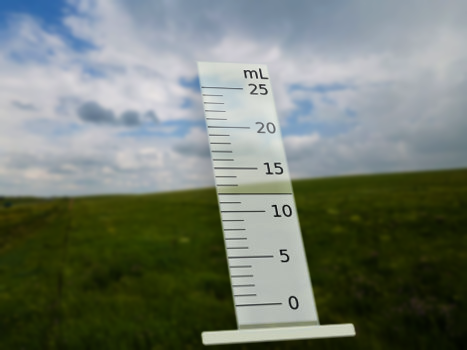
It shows 12
